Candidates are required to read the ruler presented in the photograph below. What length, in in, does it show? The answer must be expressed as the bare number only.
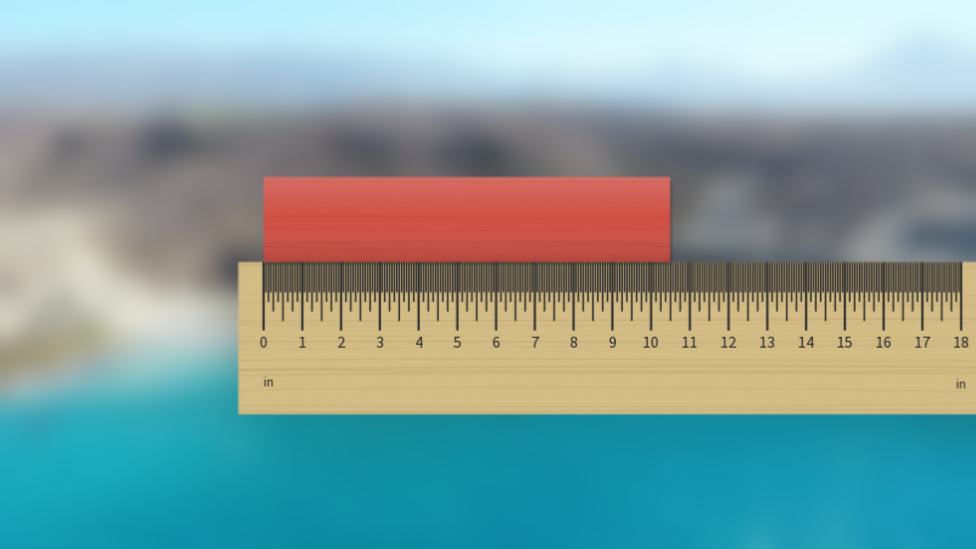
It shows 10.5
